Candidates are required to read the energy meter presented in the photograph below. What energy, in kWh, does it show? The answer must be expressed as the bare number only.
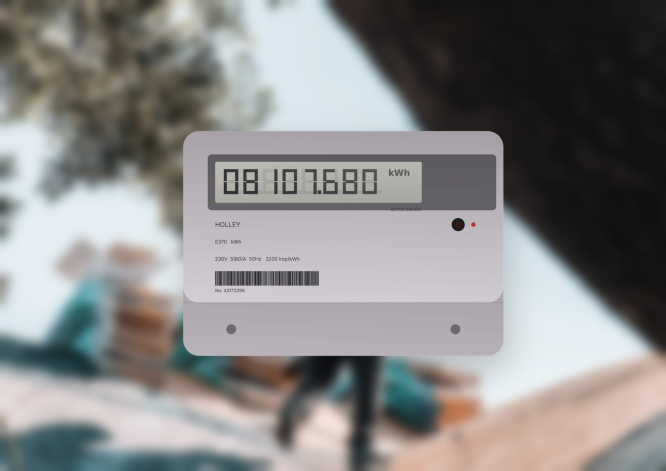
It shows 8107.680
